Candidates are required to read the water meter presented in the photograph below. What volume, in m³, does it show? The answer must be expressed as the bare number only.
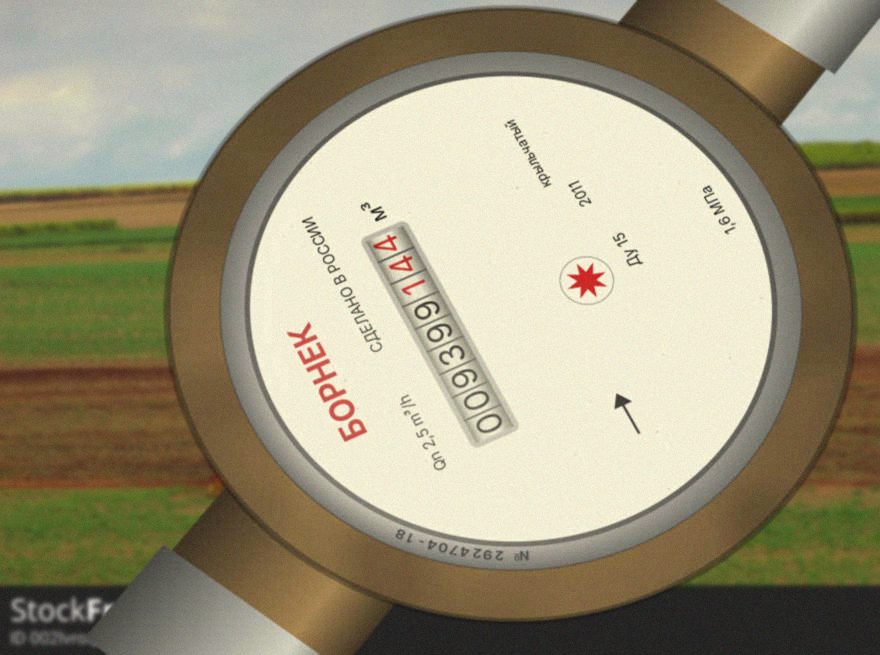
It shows 9399.144
